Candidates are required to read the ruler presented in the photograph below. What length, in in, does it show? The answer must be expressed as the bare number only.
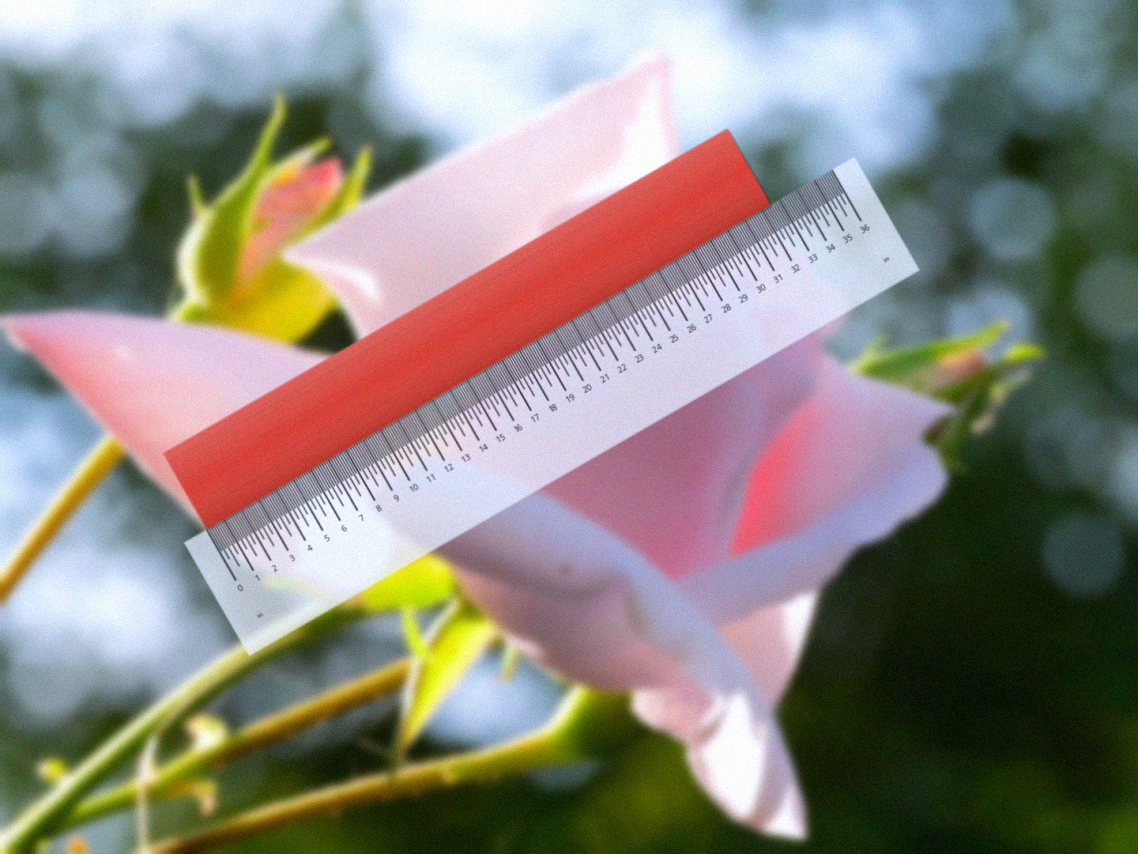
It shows 32.5
